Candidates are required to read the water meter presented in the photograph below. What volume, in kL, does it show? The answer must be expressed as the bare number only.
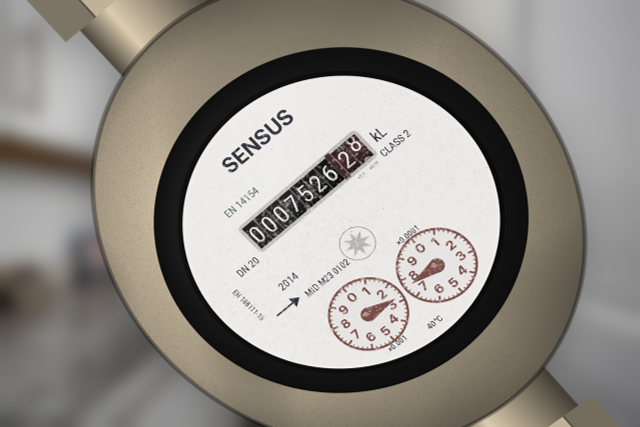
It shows 7526.2827
